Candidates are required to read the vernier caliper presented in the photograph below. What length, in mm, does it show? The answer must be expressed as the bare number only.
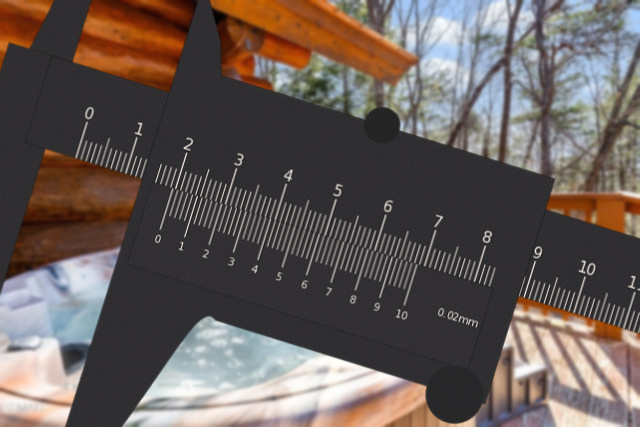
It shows 19.5
